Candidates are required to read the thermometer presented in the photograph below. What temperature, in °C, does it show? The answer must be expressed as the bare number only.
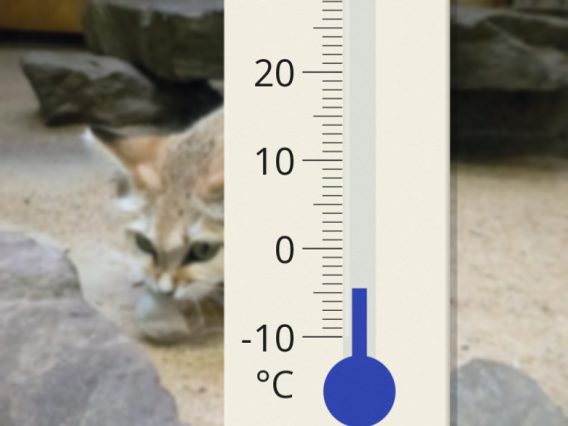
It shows -4.5
